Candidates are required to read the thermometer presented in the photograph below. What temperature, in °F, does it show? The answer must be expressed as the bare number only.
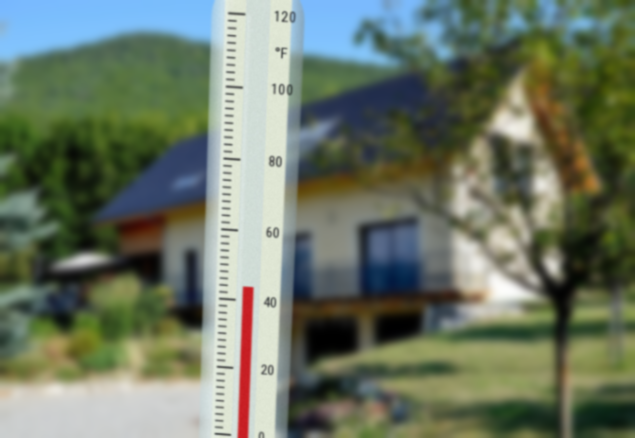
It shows 44
